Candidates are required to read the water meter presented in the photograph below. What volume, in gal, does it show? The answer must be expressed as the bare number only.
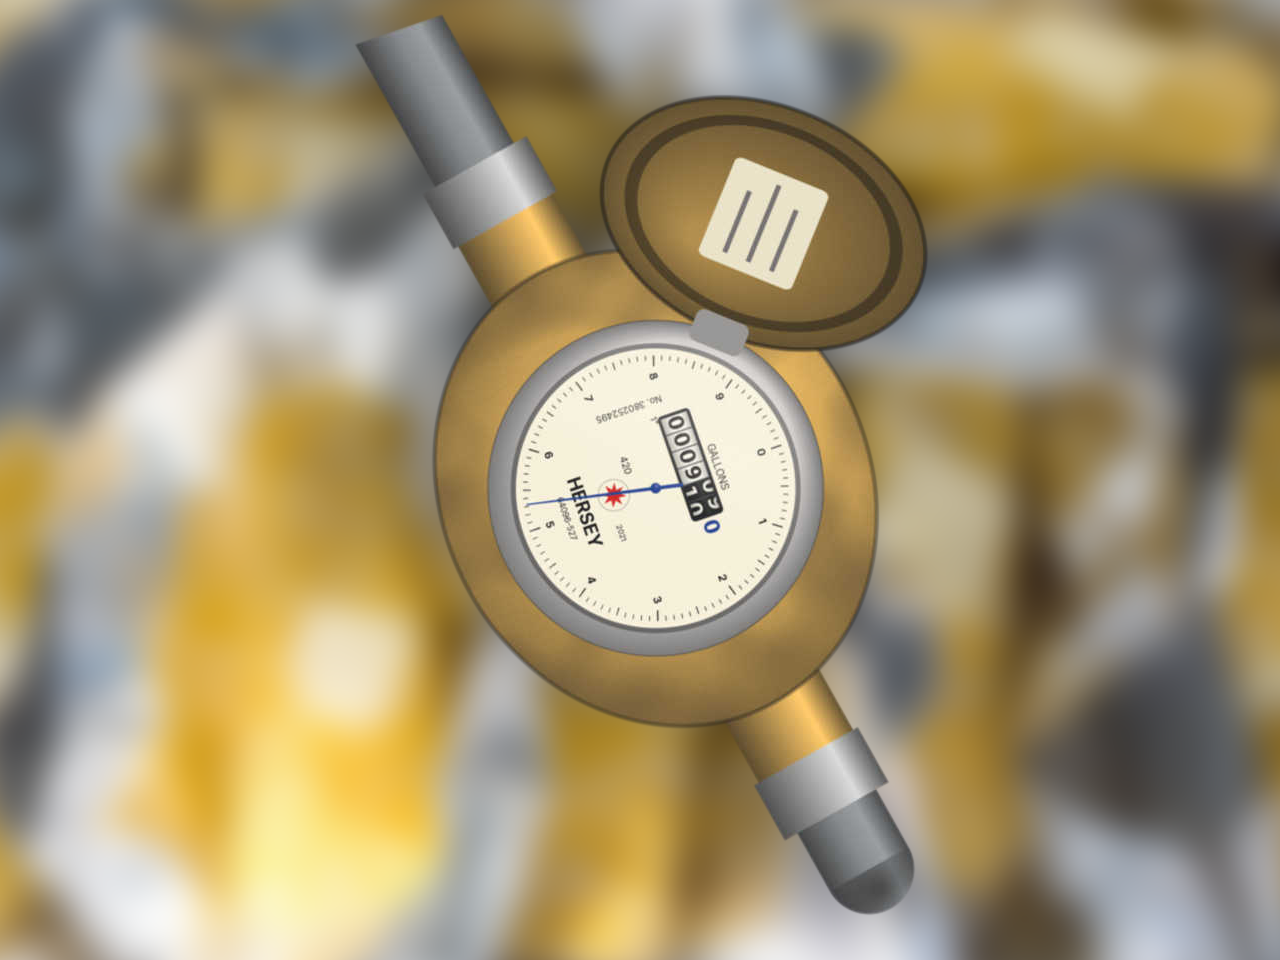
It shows 9095.3
